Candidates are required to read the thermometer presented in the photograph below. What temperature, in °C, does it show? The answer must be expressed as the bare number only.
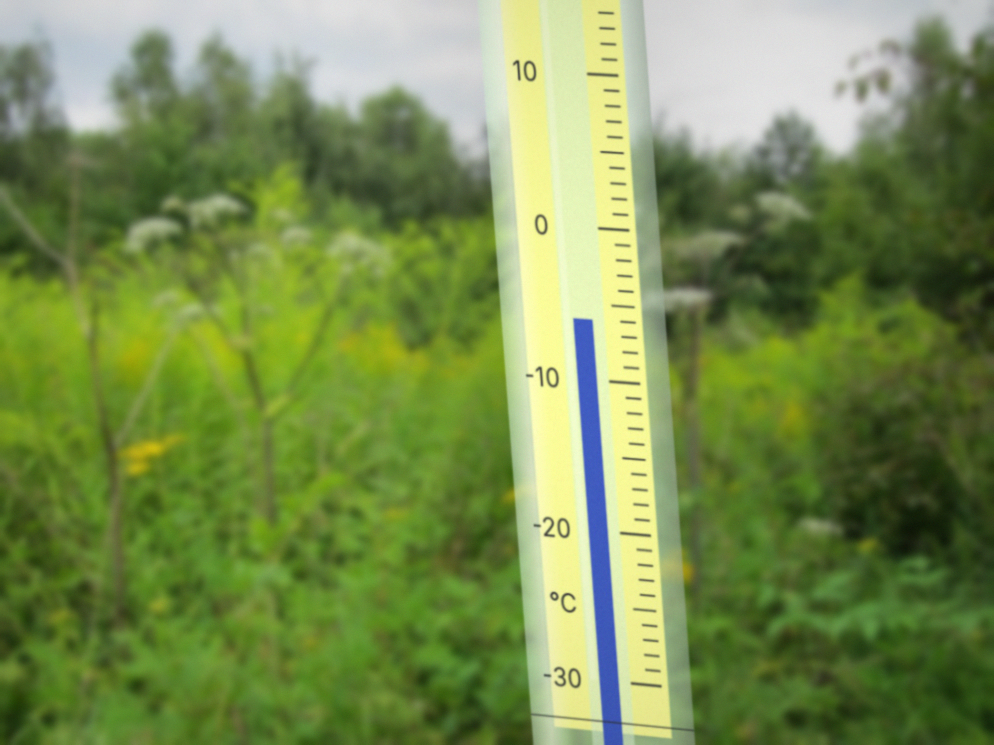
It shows -6
